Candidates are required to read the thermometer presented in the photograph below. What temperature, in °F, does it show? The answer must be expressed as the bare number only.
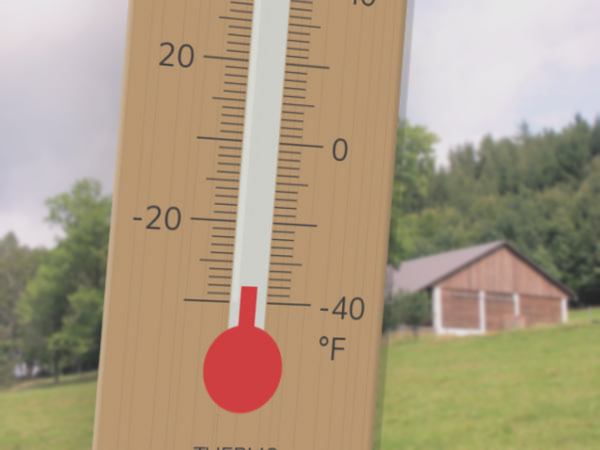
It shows -36
